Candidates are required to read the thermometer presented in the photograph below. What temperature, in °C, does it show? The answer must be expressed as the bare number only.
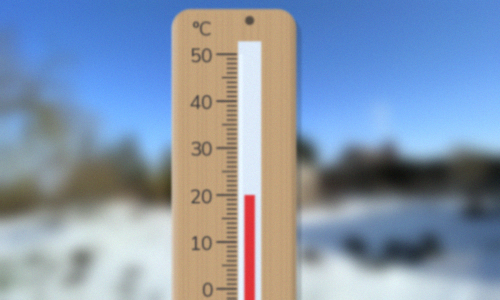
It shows 20
